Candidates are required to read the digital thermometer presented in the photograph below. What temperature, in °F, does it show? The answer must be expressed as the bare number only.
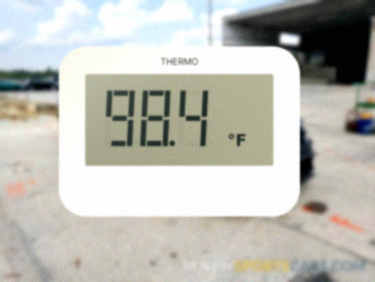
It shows 98.4
